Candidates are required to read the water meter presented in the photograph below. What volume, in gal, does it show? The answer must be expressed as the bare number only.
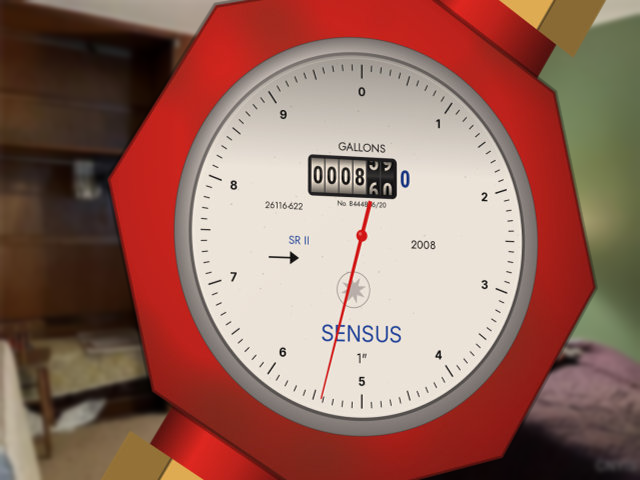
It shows 8595.4
